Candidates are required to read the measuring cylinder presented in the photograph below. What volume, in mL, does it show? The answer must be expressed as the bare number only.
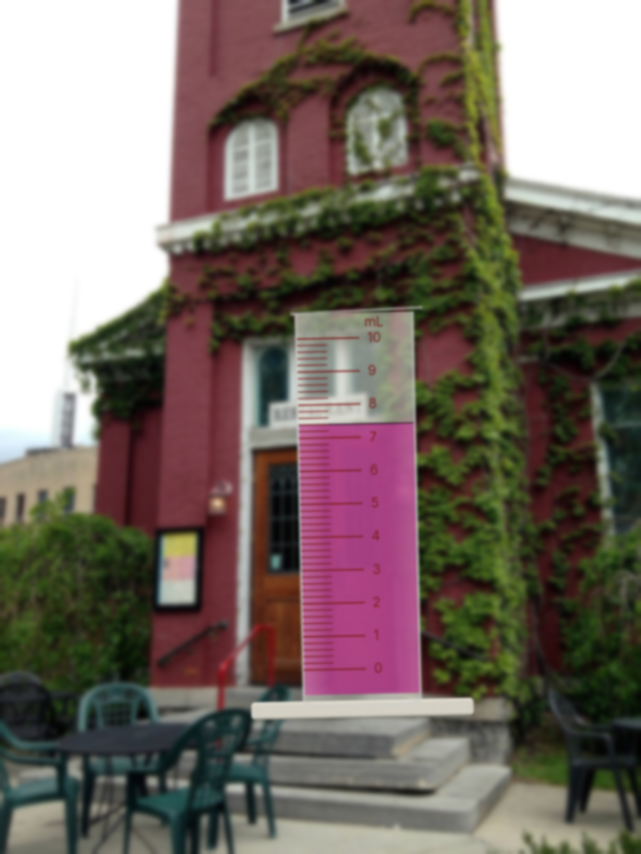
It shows 7.4
